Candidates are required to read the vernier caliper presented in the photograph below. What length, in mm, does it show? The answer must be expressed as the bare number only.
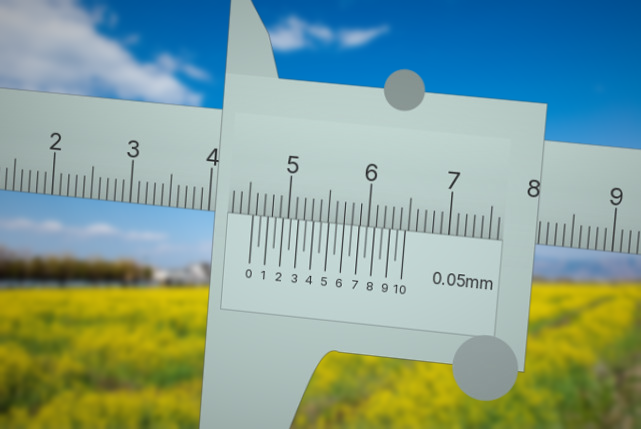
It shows 45.6
